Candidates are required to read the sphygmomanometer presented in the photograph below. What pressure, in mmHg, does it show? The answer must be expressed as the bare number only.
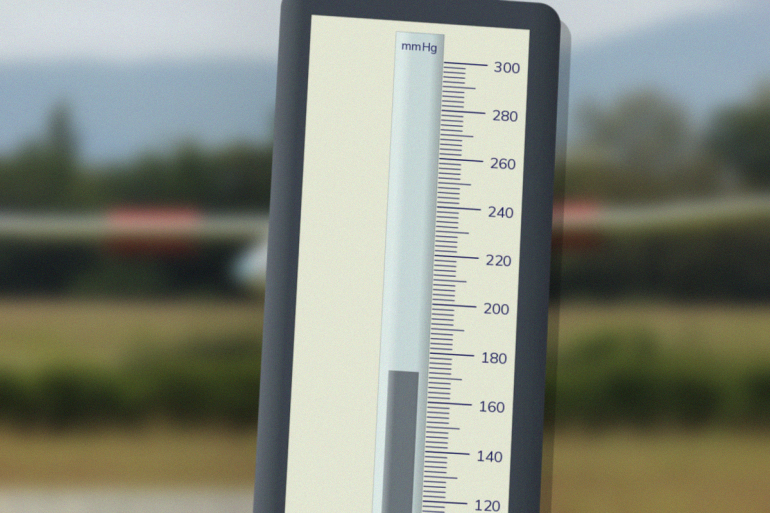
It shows 172
